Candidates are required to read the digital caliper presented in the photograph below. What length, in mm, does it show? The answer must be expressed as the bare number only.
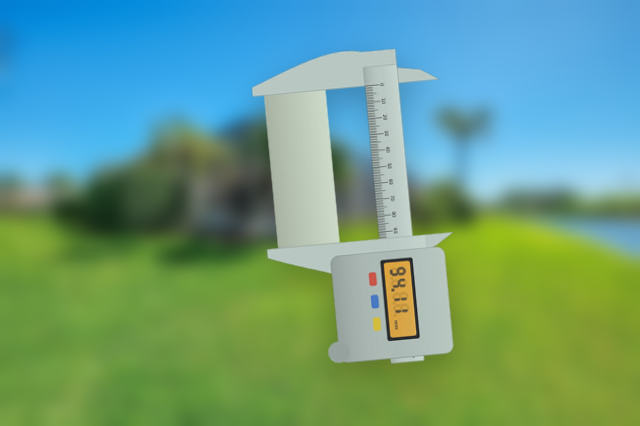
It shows 94.11
